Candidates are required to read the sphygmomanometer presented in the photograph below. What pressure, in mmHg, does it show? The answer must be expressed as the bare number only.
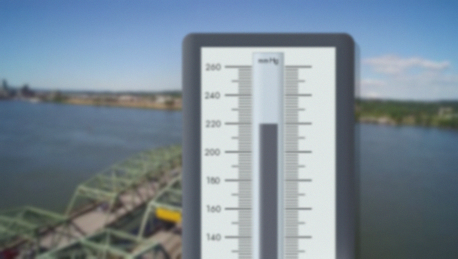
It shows 220
